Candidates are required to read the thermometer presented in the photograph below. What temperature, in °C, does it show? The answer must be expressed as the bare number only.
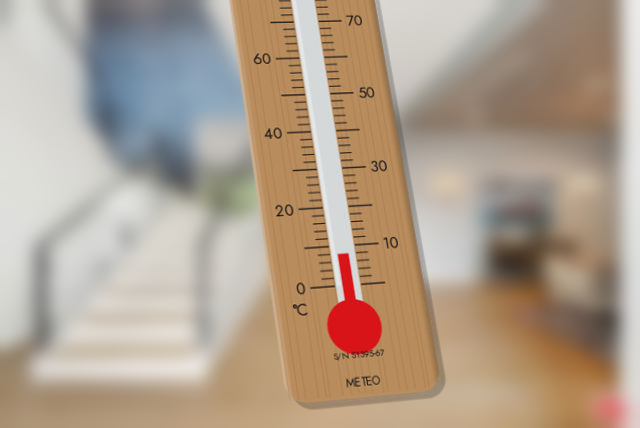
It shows 8
